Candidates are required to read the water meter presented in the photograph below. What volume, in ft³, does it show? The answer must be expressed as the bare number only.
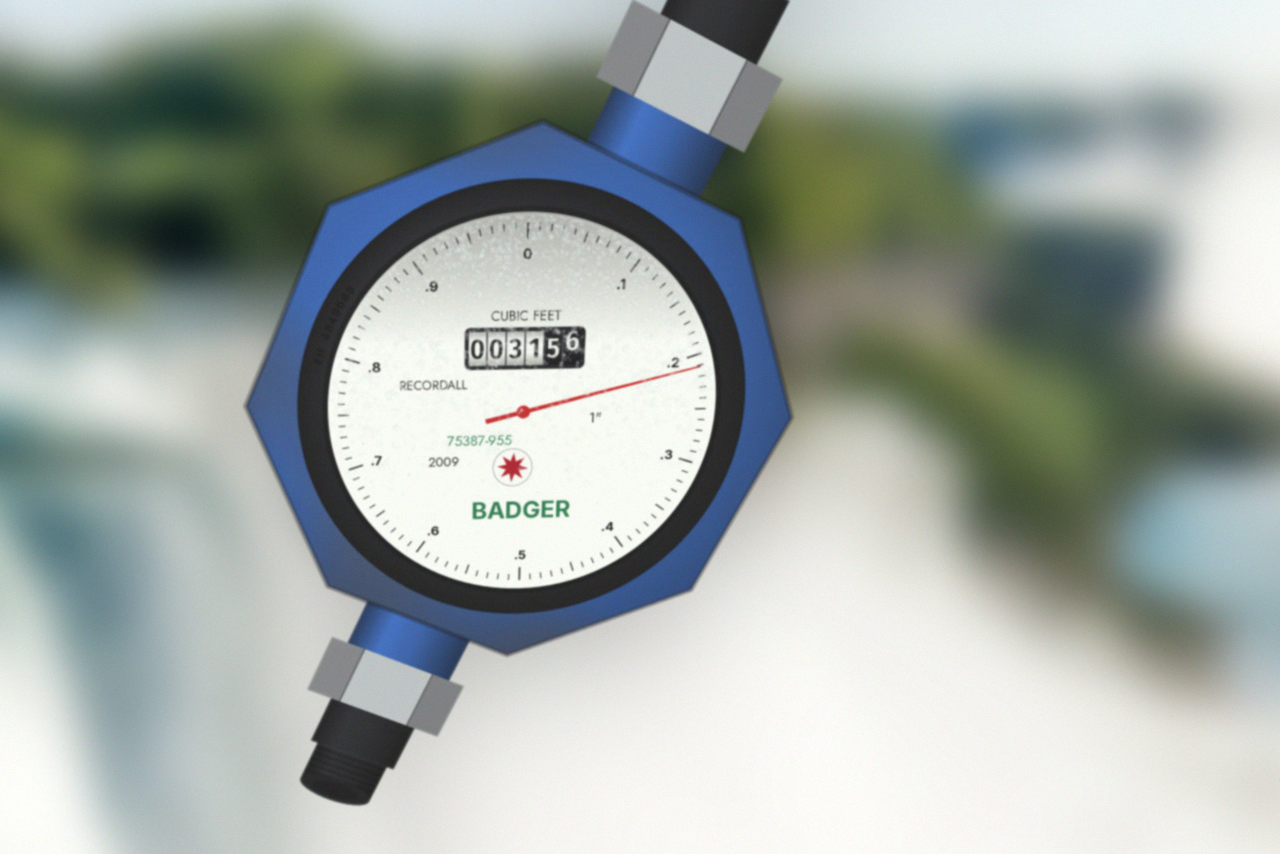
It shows 3156.21
